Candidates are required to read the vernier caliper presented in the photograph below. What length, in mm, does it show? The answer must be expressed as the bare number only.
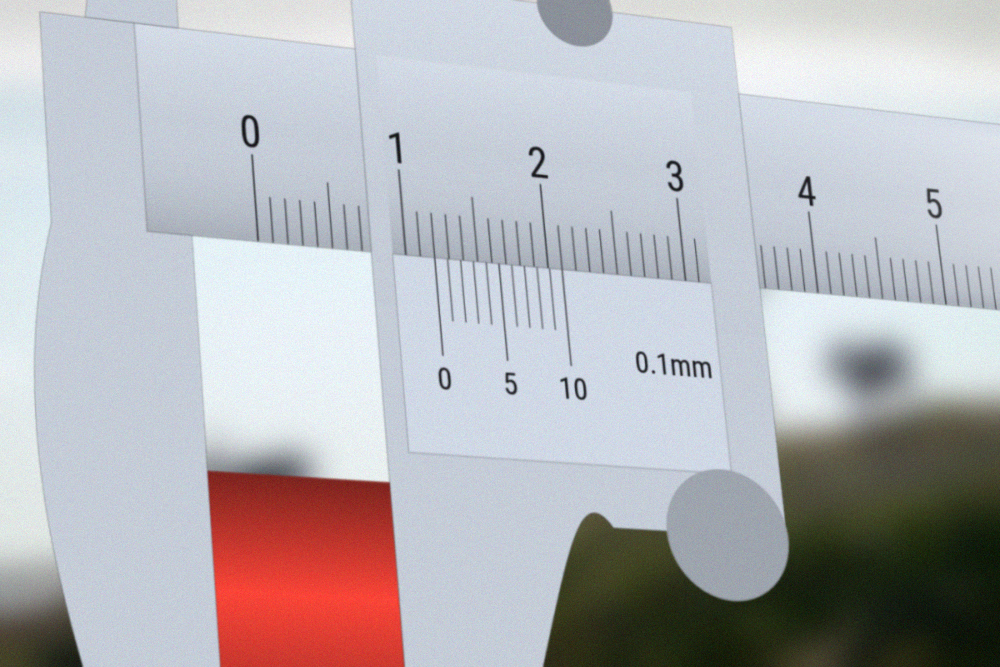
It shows 12.0
